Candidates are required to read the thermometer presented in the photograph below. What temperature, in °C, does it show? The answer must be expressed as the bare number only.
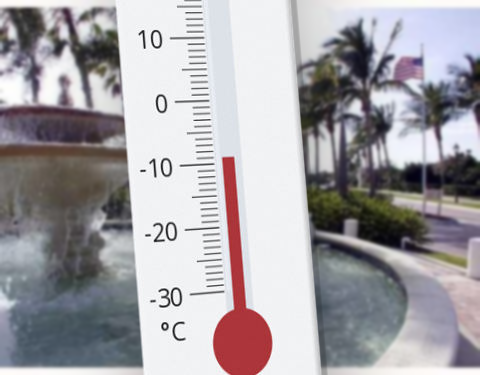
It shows -9
